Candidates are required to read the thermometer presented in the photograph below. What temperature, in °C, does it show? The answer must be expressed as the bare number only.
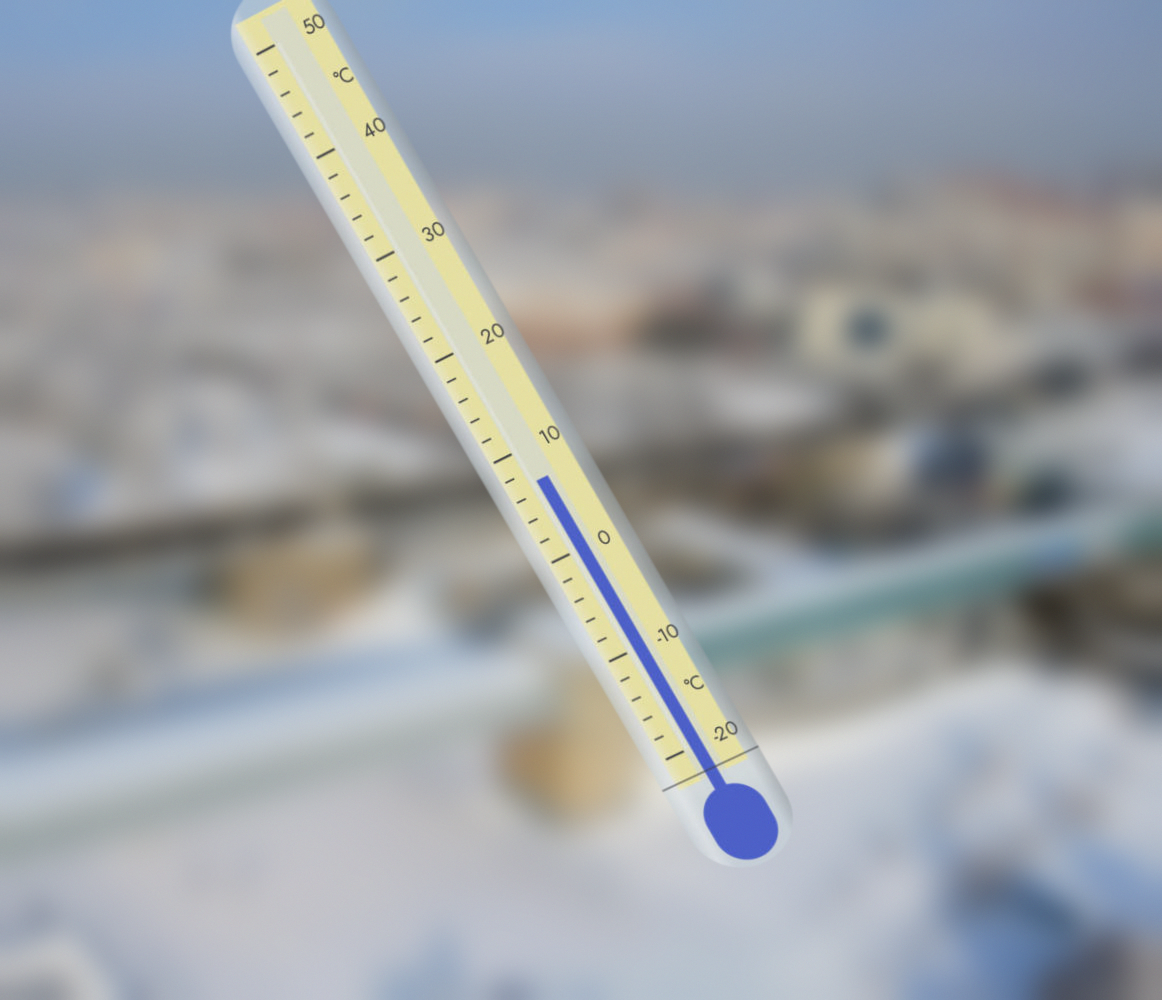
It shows 7
